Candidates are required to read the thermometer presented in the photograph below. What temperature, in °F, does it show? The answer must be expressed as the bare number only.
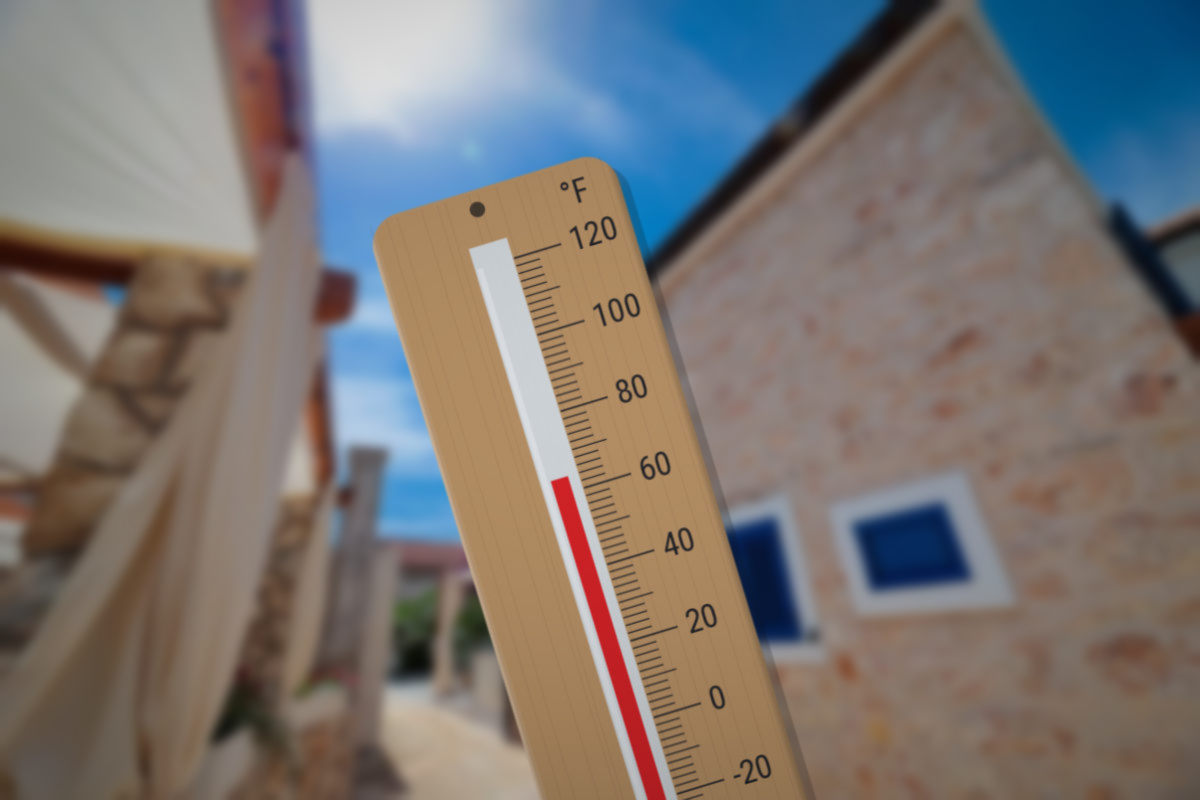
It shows 64
